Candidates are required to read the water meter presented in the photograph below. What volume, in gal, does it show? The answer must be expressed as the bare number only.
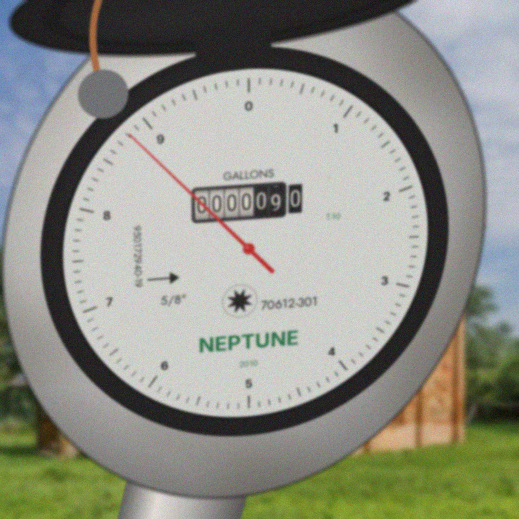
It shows 88.8
